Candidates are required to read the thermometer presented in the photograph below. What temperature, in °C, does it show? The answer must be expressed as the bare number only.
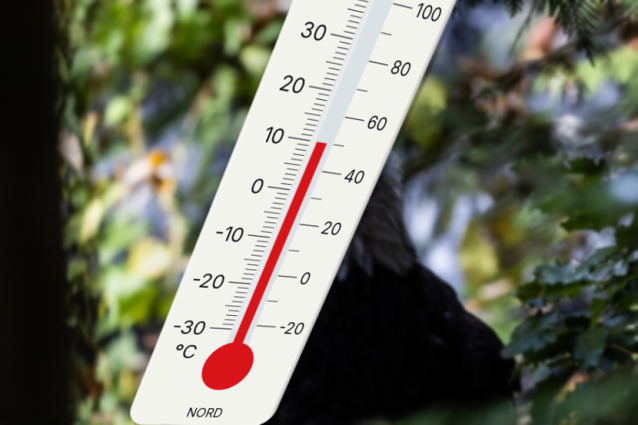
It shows 10
